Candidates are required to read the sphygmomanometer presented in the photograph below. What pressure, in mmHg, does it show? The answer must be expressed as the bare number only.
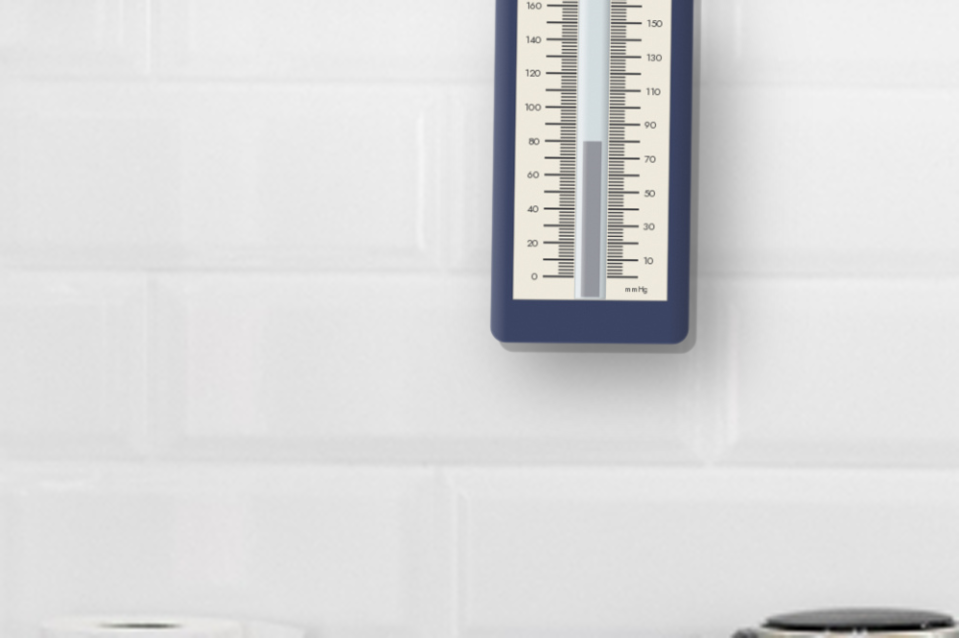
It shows 80
